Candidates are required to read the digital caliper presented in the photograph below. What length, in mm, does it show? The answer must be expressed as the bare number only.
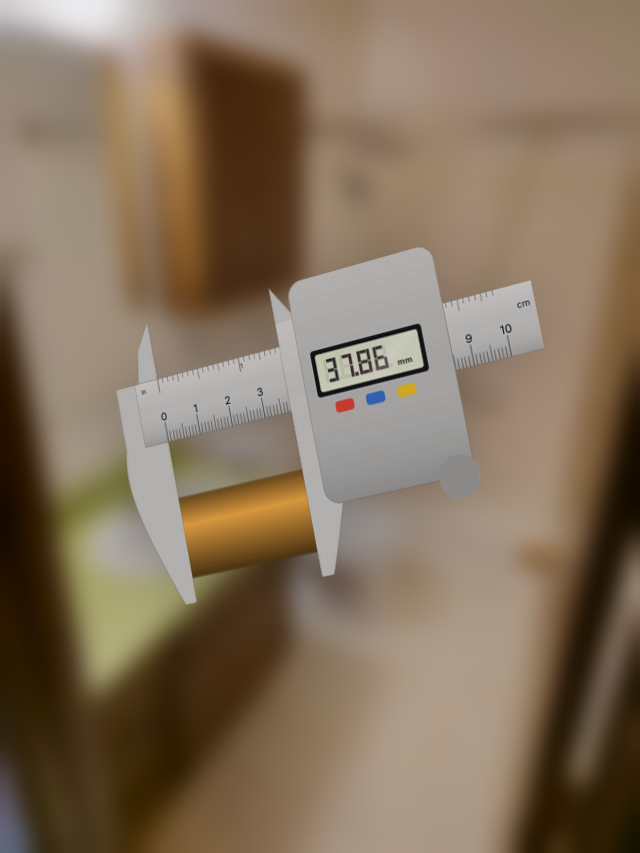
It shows 37.86
